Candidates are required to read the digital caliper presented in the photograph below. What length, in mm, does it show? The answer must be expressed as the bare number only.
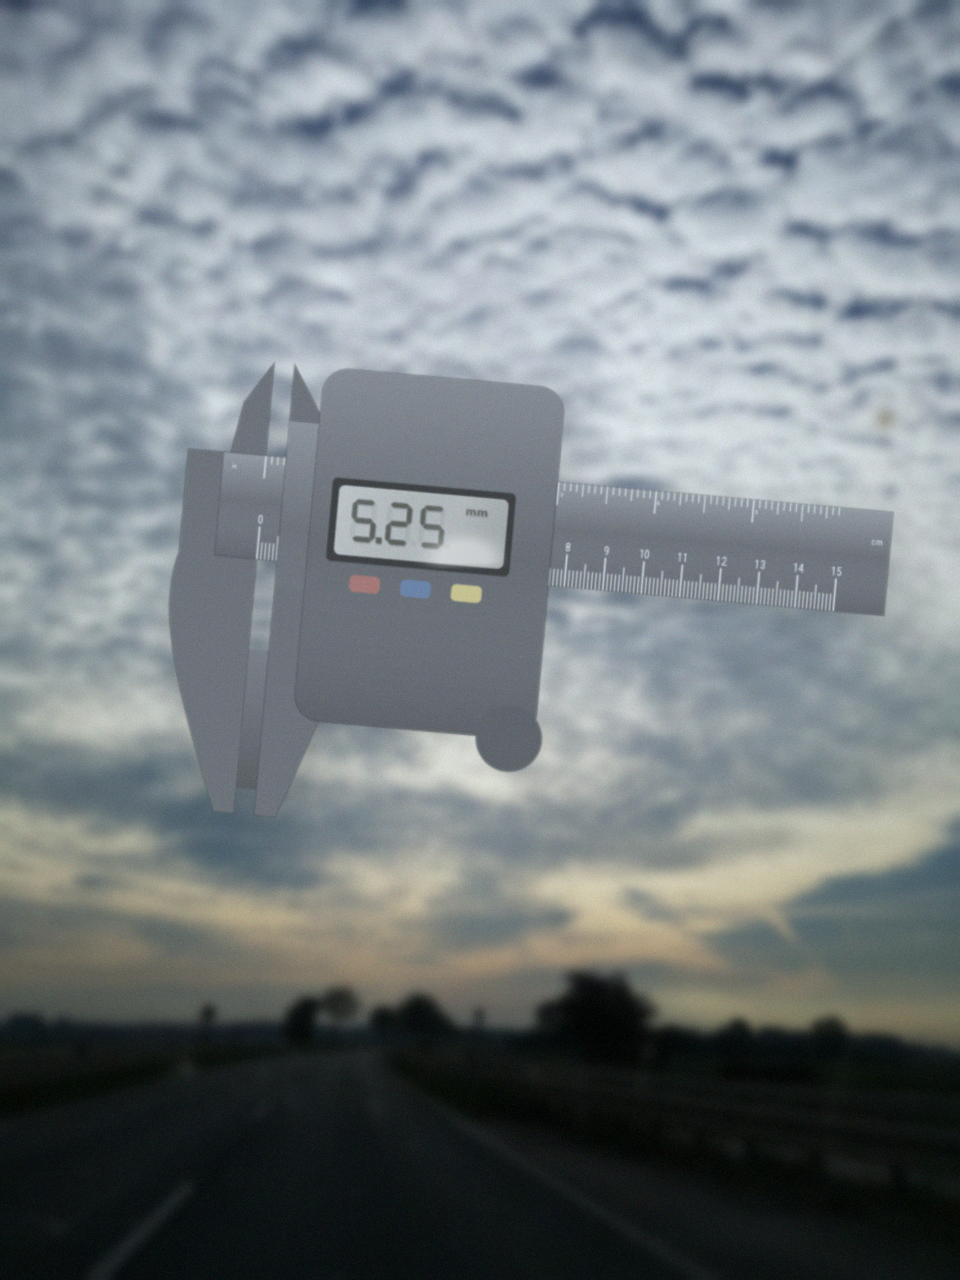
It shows 5.25
